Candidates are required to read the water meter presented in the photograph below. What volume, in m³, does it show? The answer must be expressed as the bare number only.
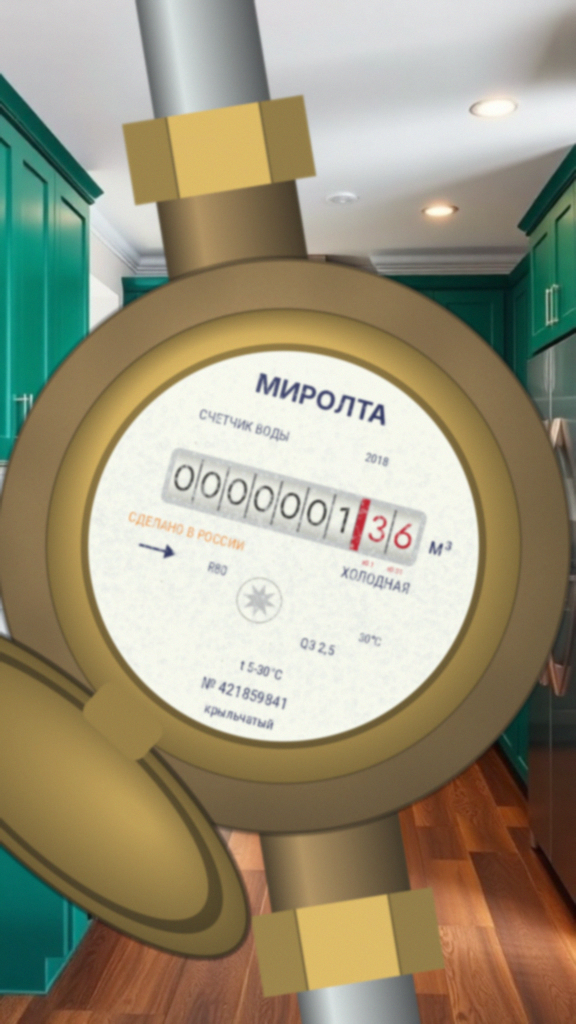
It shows 1.36
